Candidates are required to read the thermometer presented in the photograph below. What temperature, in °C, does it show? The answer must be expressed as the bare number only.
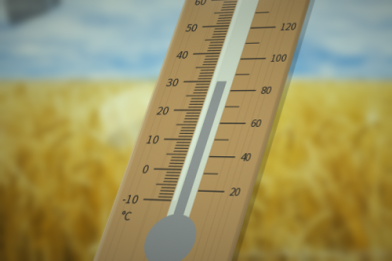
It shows 30
